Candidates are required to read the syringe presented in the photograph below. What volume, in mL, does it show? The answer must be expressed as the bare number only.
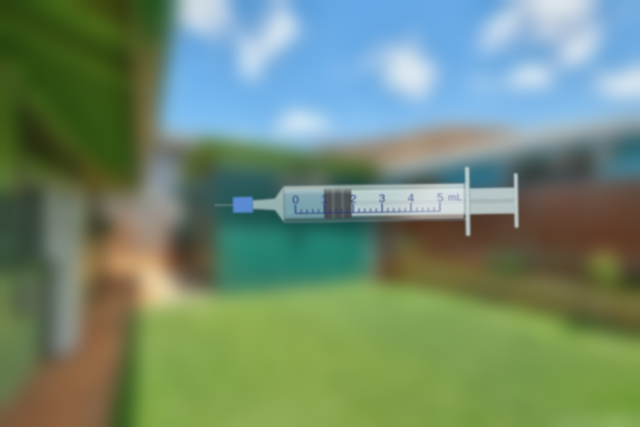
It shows 1
